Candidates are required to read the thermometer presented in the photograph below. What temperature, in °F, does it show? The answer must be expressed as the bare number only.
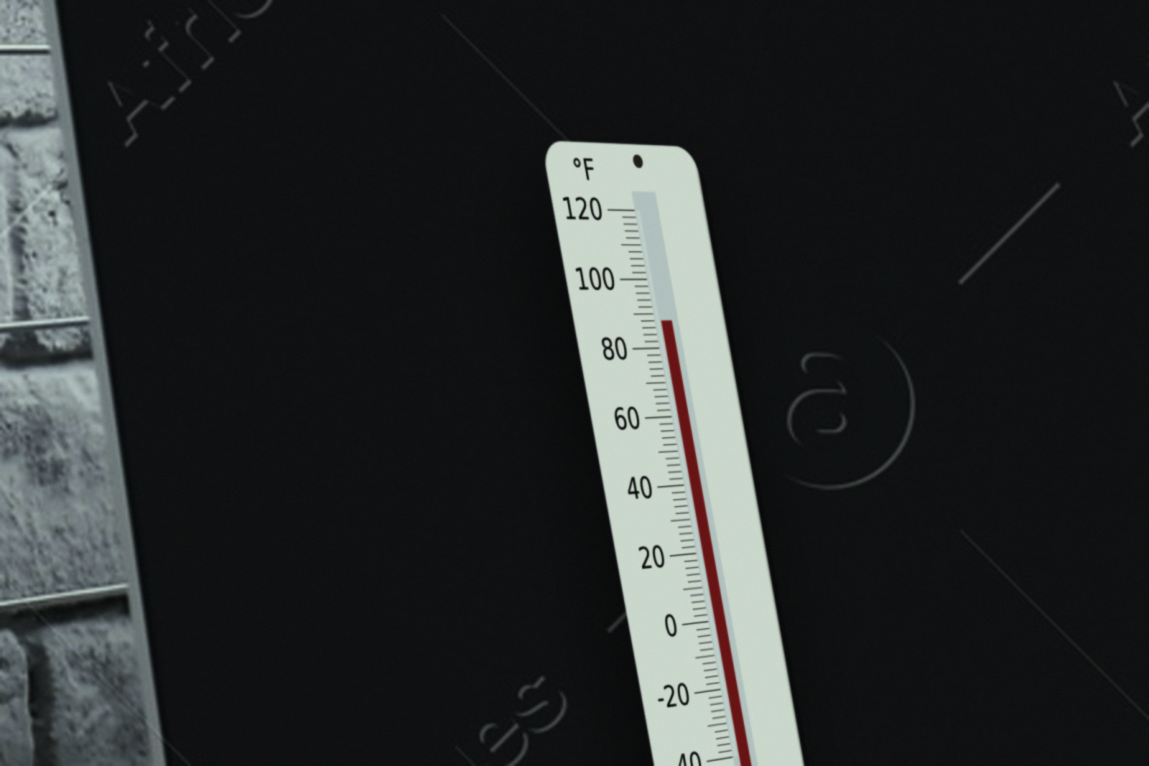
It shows 88
